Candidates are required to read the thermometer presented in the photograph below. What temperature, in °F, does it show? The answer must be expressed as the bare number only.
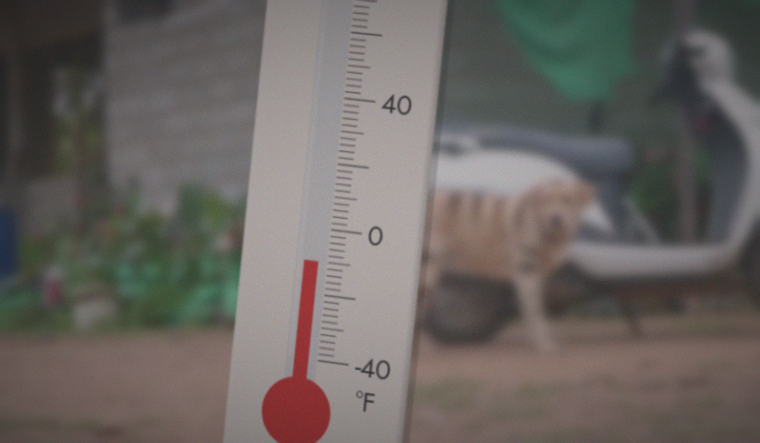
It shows -10
